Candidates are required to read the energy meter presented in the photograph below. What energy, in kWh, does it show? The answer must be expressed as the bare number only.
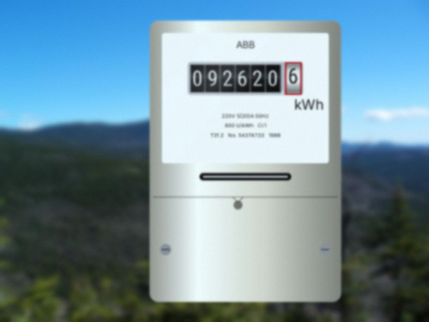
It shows 92620.6
